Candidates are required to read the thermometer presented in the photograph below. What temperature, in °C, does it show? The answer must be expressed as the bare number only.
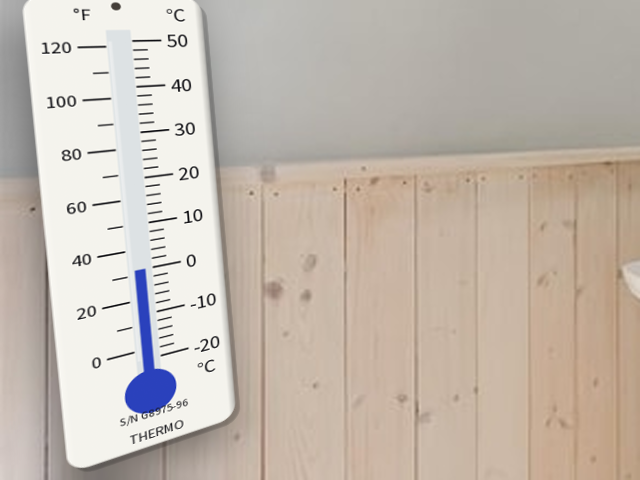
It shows 0
